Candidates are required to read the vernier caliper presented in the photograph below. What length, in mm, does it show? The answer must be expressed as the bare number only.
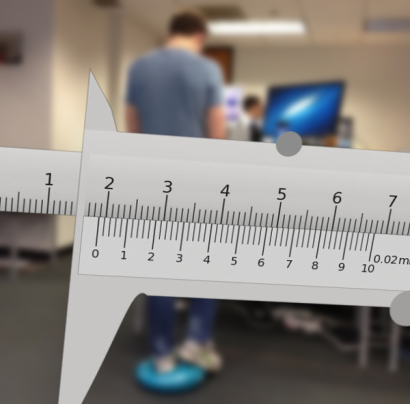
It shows 18.8
